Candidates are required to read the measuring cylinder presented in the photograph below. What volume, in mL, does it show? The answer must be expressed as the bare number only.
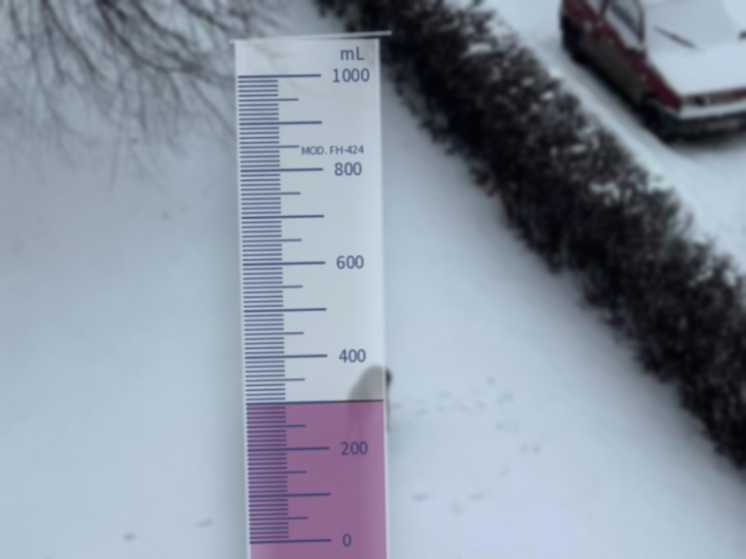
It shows 300
